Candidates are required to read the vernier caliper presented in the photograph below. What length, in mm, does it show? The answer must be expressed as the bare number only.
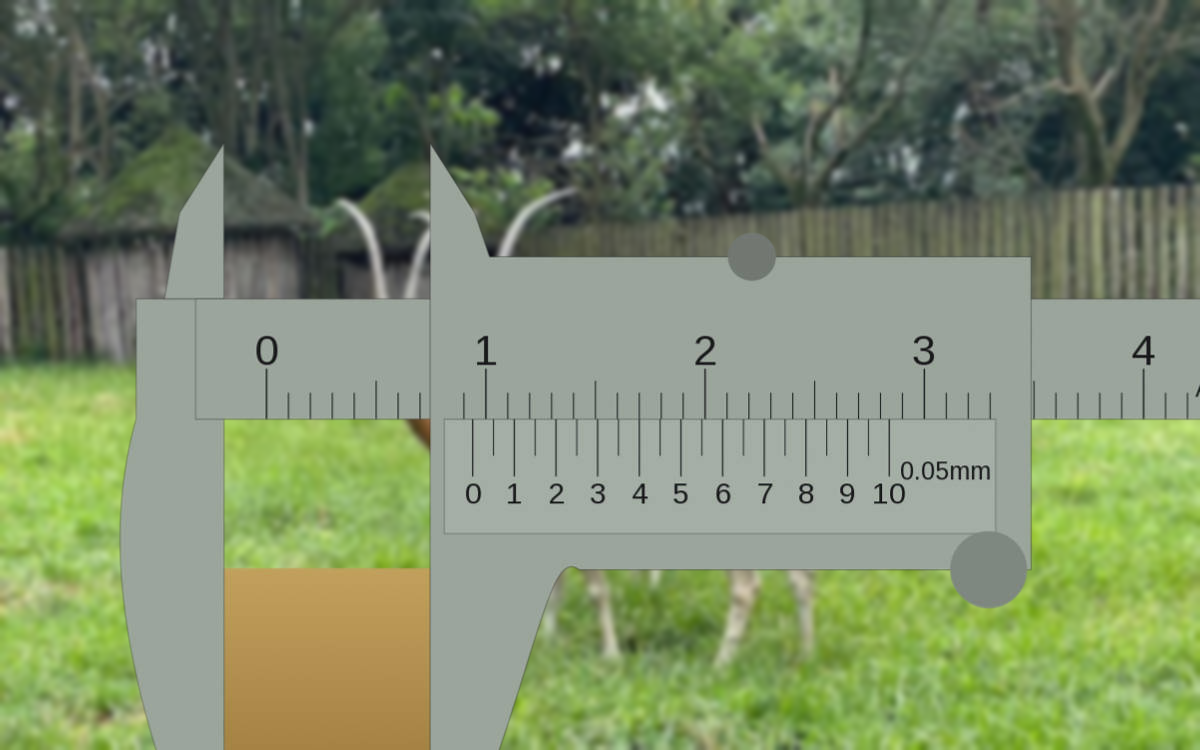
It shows 9.4
